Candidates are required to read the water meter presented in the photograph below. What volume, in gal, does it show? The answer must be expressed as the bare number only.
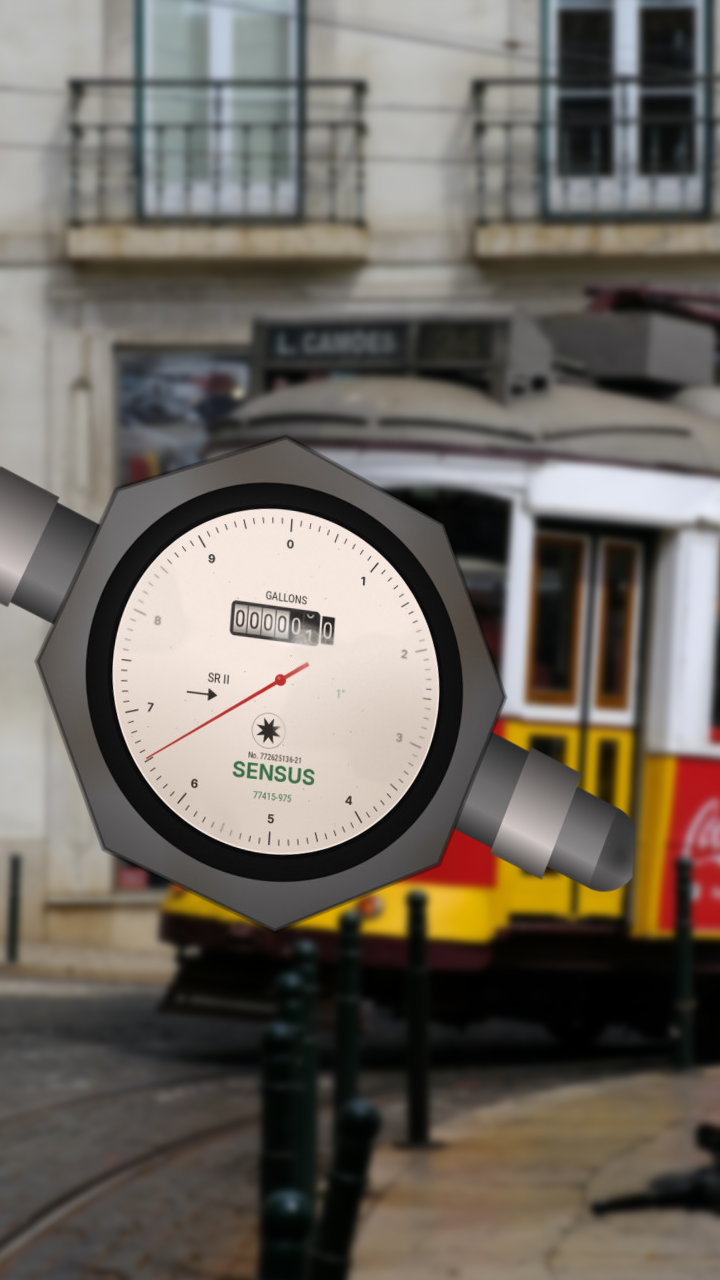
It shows 6.5
